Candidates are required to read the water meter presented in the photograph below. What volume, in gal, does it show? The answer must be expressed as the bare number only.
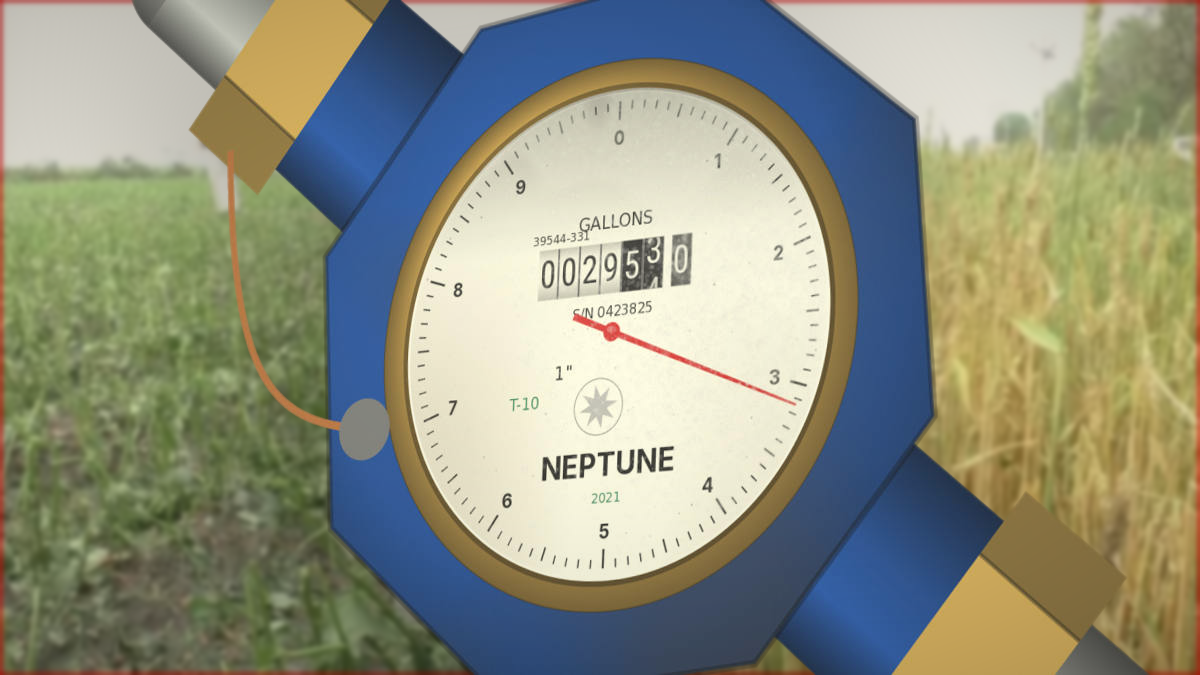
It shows 29533.1
